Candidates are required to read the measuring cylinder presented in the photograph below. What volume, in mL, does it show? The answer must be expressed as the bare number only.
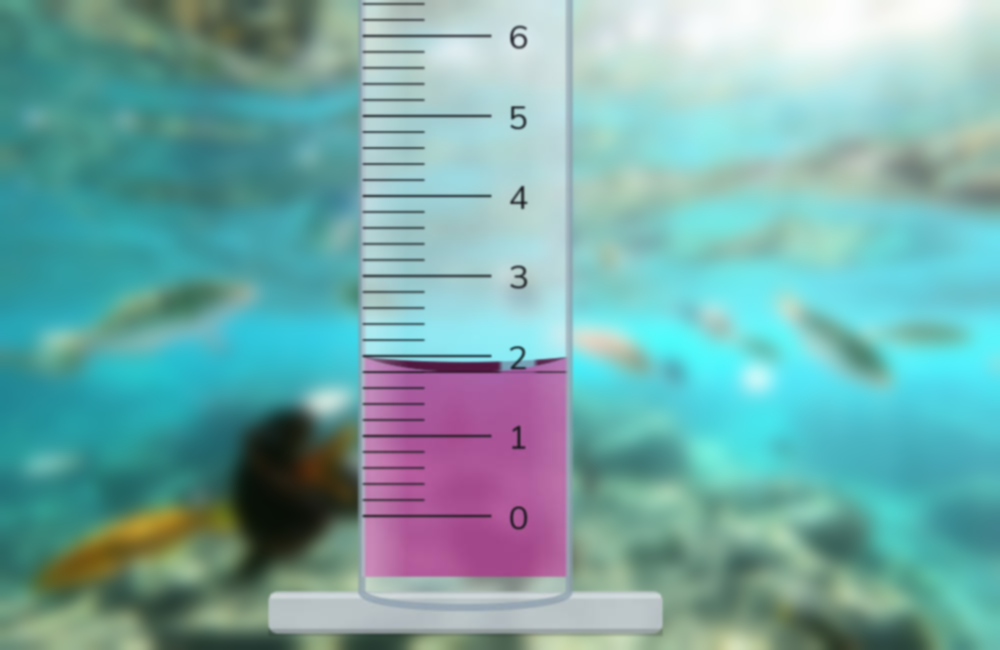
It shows 1.8
